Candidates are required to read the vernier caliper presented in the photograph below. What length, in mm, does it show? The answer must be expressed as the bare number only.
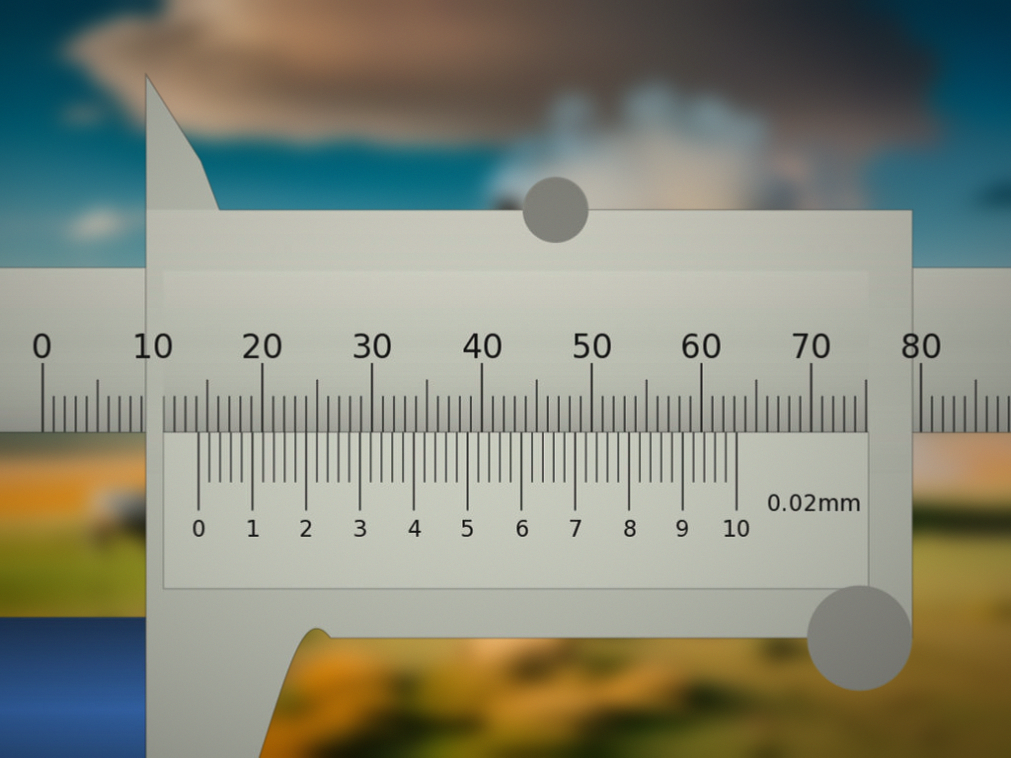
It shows 14.2
